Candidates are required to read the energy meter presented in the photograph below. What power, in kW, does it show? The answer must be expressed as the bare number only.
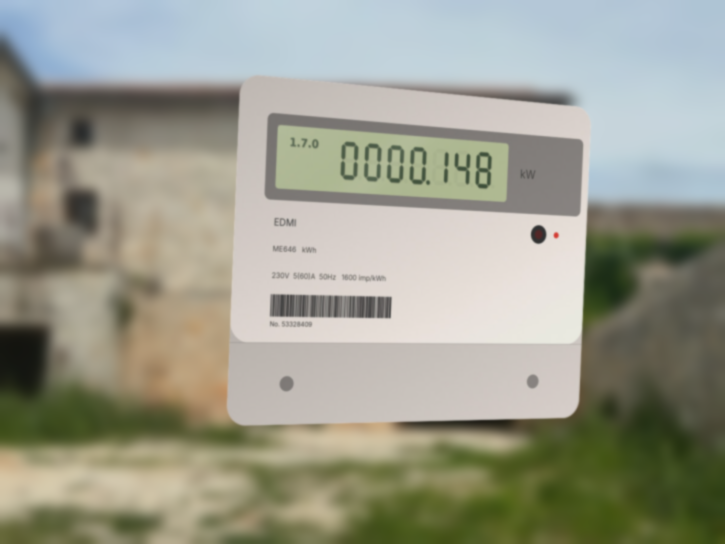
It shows 0.148
